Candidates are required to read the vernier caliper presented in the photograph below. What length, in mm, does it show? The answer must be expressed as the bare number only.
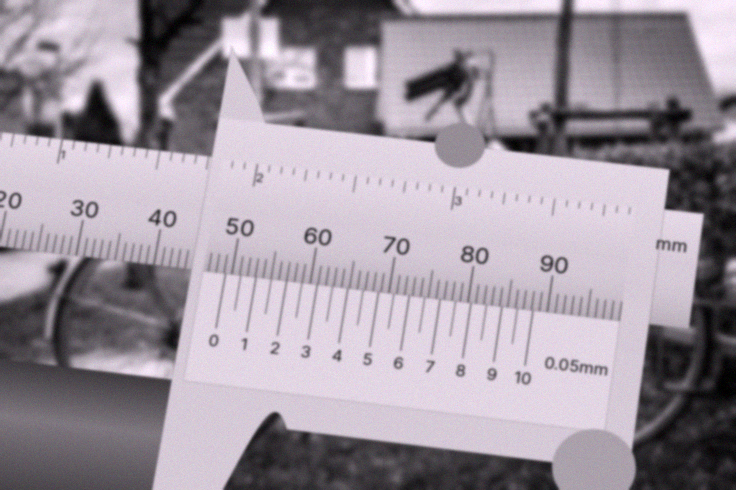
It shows 49.2
